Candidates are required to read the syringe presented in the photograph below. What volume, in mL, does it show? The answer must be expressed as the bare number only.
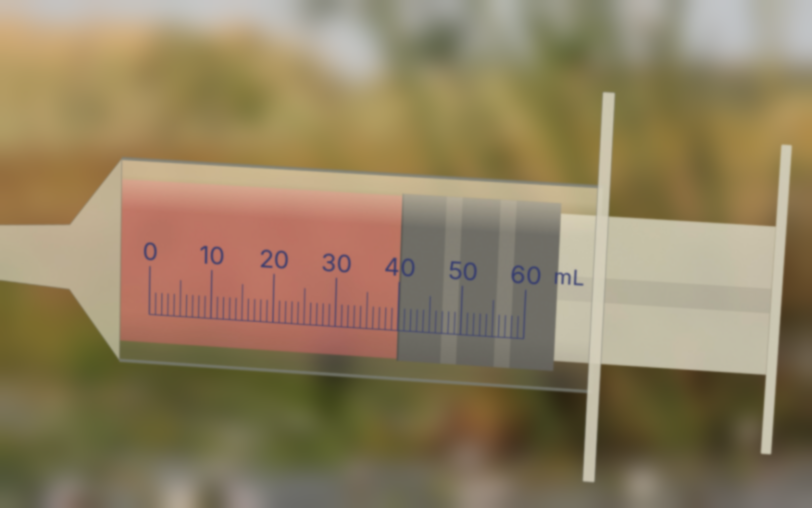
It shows 40
